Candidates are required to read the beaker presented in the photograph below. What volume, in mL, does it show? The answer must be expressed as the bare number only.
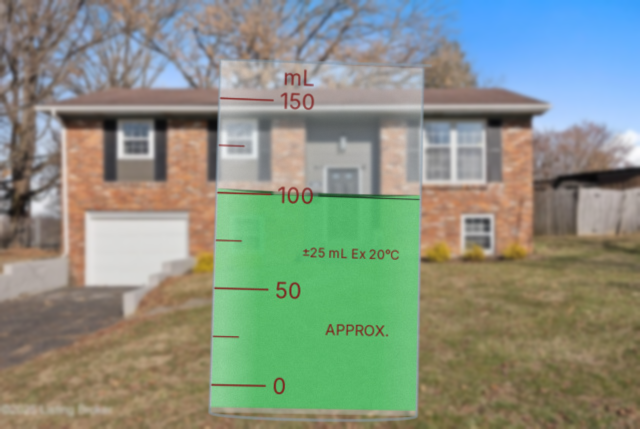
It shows 100
